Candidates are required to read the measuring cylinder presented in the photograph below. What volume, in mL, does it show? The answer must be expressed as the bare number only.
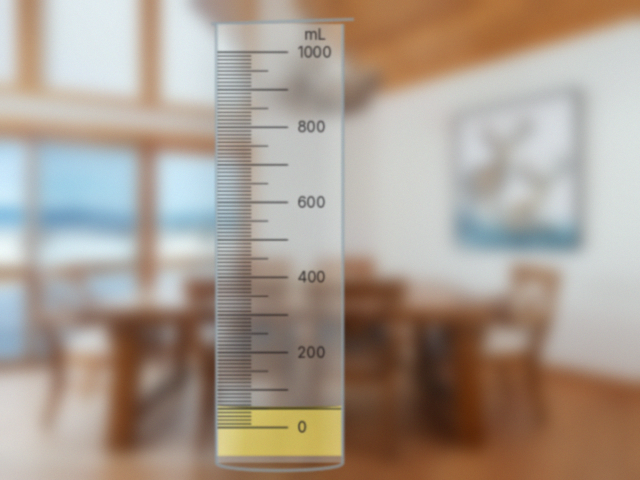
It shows 50
